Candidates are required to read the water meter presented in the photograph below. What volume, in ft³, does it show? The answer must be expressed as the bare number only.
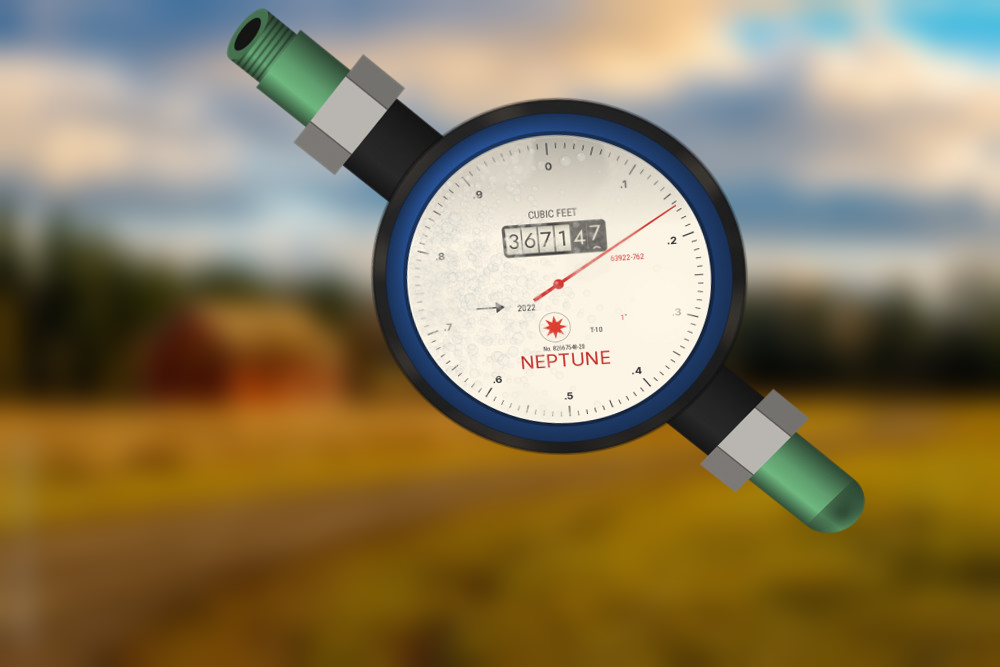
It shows 367147.16
